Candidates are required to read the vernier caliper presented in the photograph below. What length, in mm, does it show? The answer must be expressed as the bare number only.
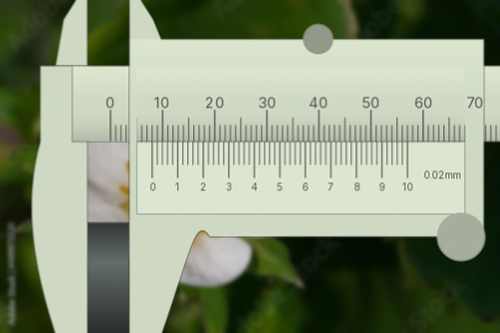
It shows 8.0
